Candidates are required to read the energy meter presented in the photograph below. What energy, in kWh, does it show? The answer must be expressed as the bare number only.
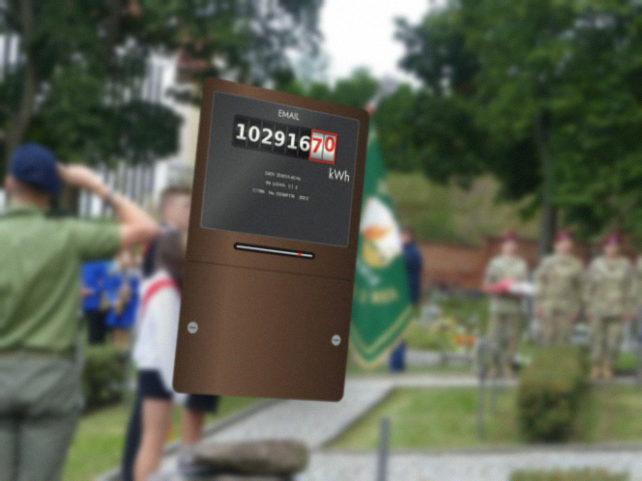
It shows 102916.70
